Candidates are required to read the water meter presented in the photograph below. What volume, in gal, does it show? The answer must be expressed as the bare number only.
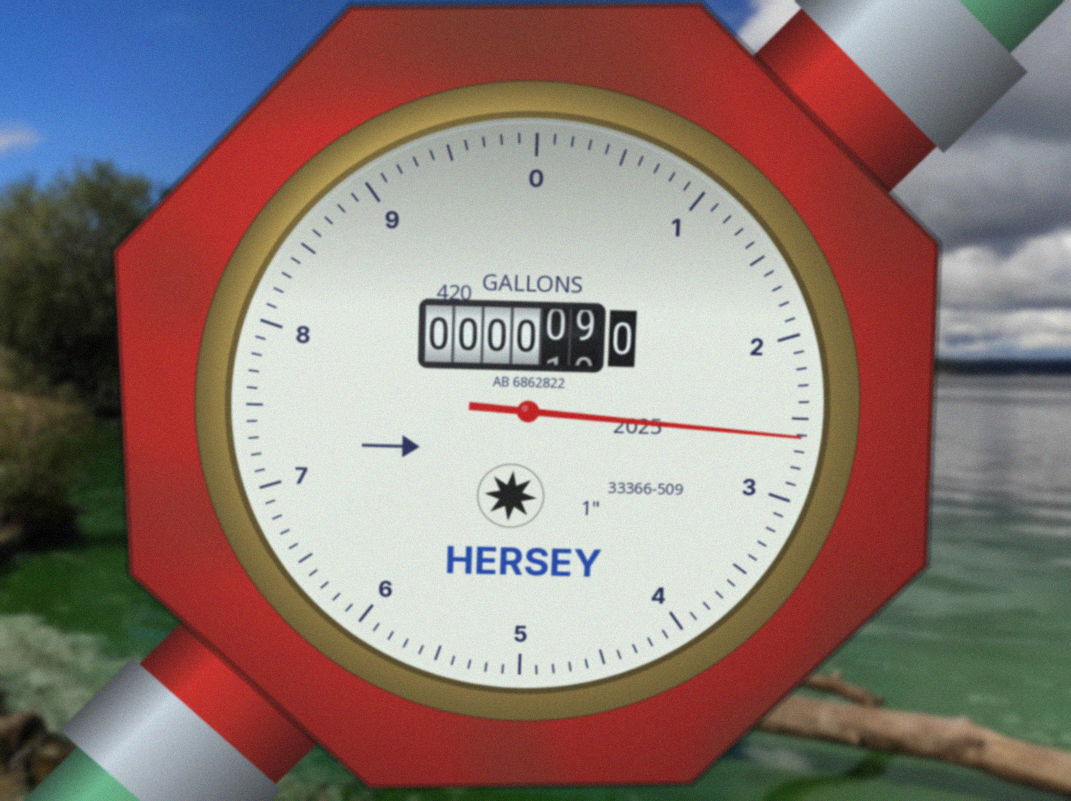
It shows 92.6
